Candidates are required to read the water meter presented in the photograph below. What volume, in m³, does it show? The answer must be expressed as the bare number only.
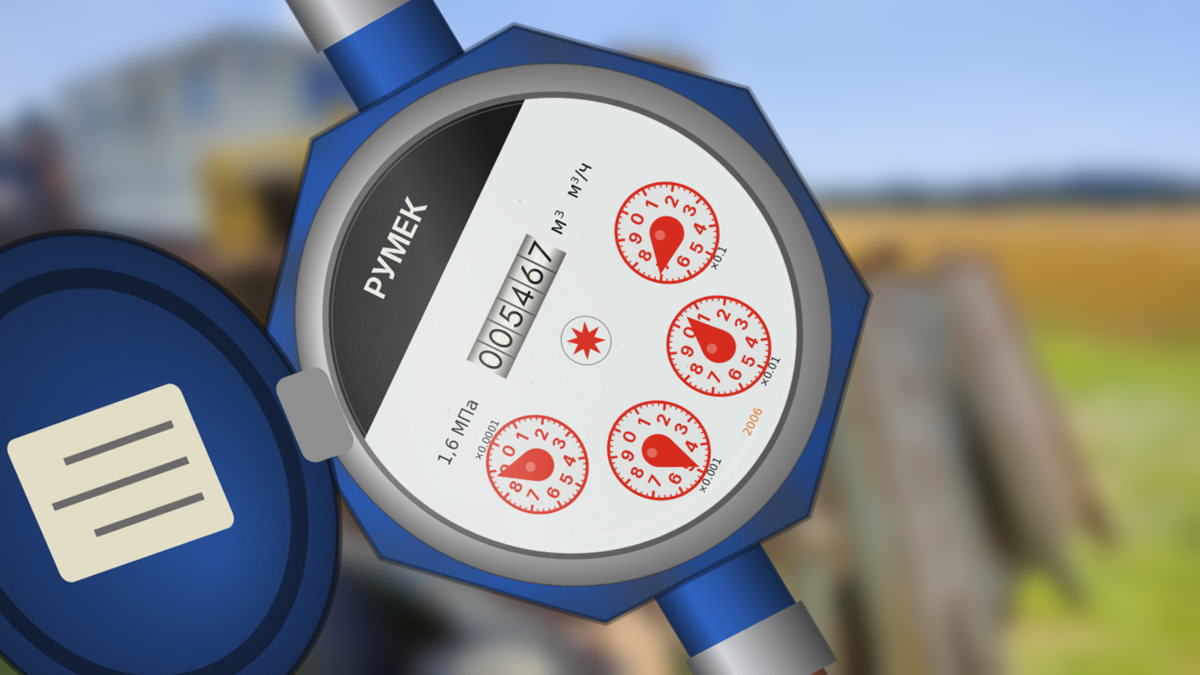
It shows 5467.7048
